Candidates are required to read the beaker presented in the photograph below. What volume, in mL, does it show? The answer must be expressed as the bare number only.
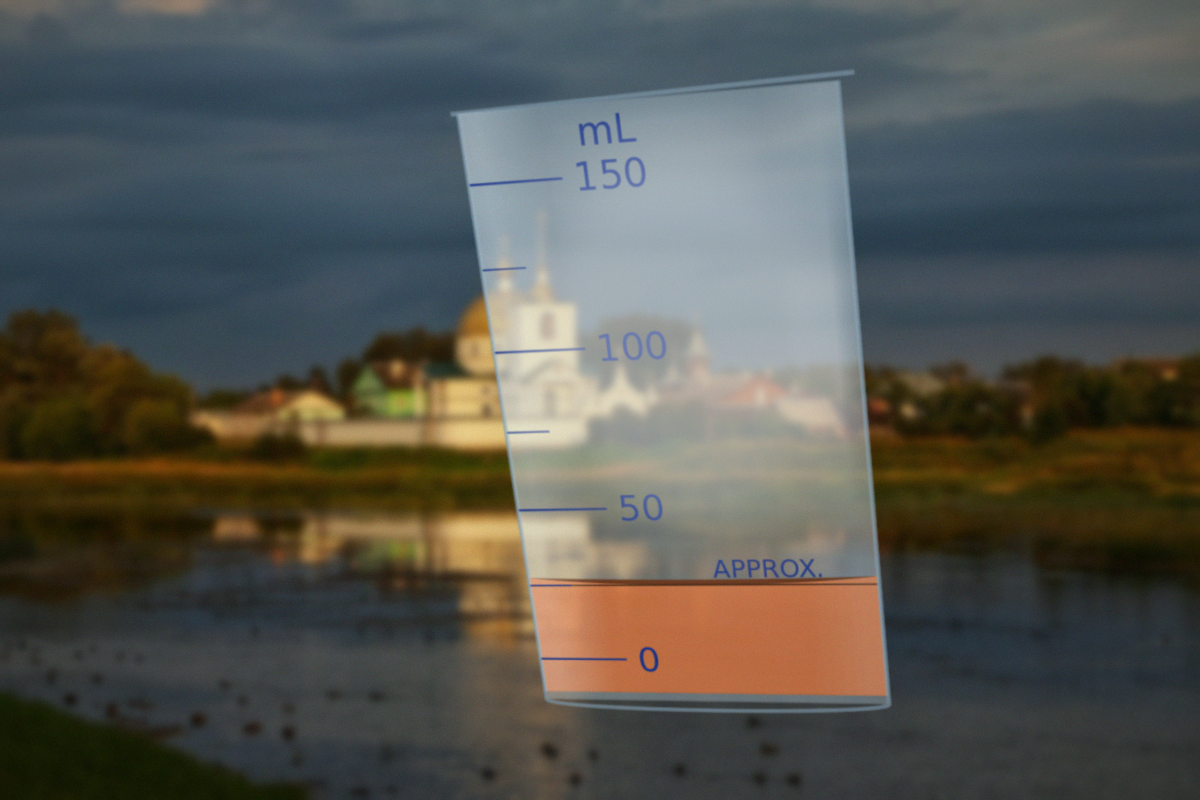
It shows 25
